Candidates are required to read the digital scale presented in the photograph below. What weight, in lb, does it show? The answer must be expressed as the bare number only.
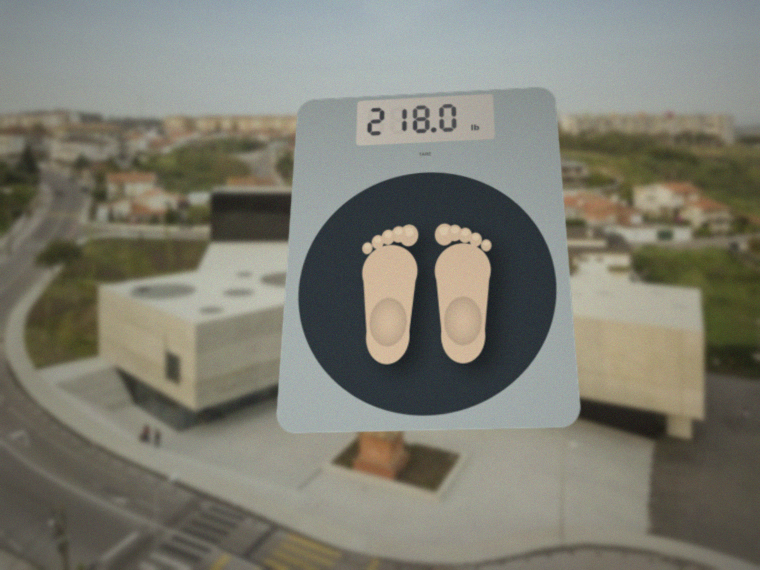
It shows 218.0
